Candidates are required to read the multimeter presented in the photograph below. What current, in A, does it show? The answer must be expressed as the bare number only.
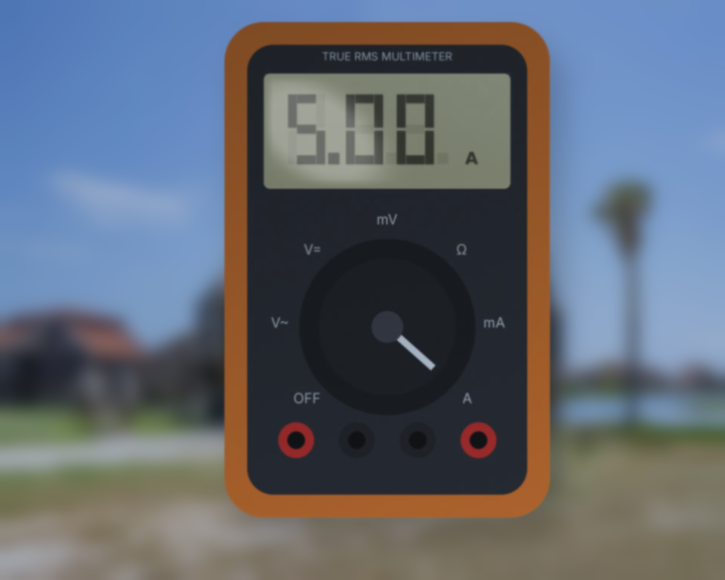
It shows 5.00
